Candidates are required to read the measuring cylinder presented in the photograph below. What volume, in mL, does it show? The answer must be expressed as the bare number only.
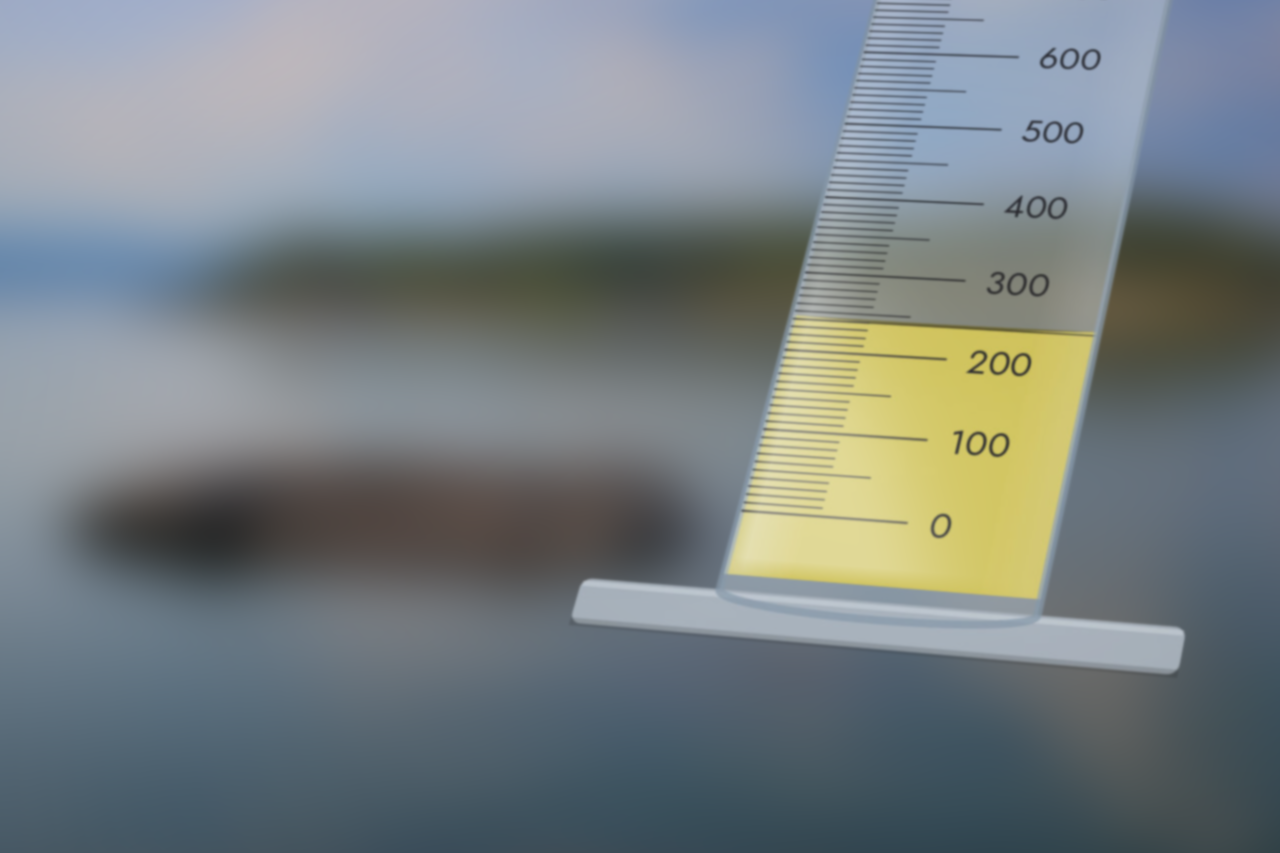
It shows 240
